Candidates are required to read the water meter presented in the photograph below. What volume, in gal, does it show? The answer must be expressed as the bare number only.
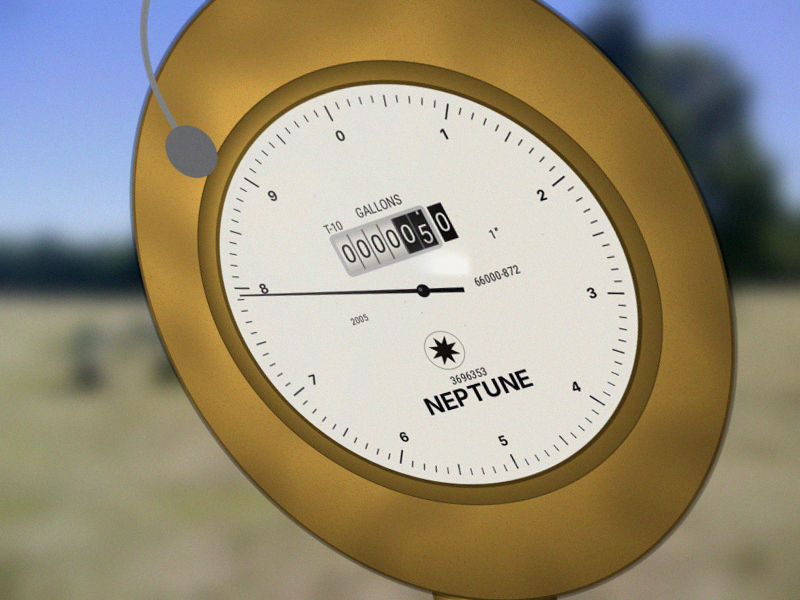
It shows 47.9
